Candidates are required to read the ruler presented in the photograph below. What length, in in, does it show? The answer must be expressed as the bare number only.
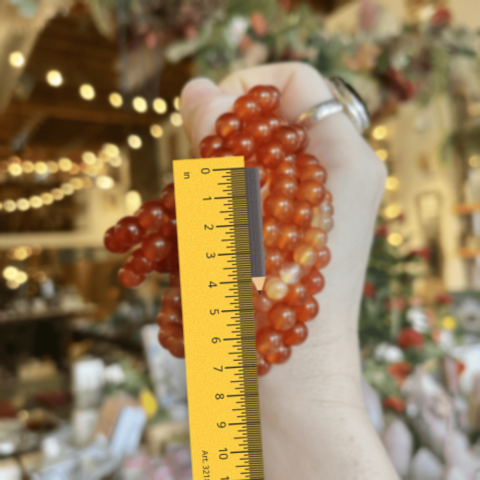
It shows 4.5
